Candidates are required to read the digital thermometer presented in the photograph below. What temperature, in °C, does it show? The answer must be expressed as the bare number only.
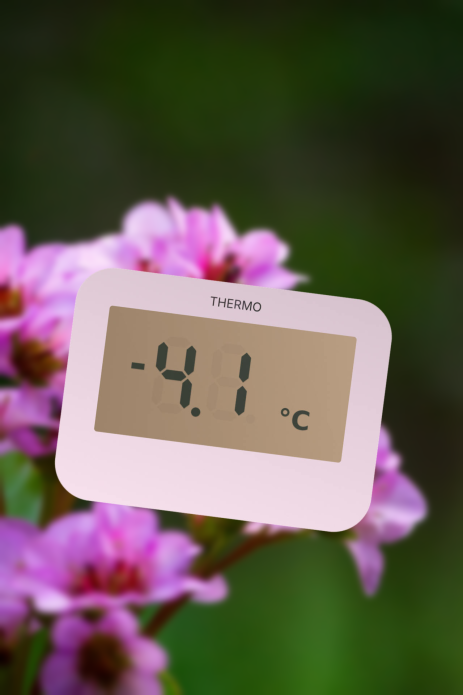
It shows -4.1
